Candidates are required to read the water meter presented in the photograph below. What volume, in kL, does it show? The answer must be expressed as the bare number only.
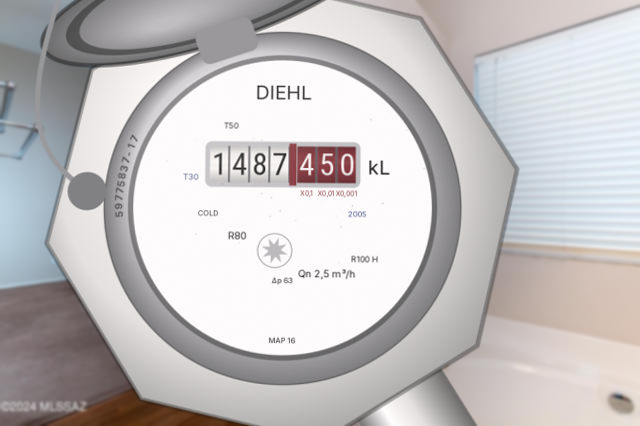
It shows 1487.450
